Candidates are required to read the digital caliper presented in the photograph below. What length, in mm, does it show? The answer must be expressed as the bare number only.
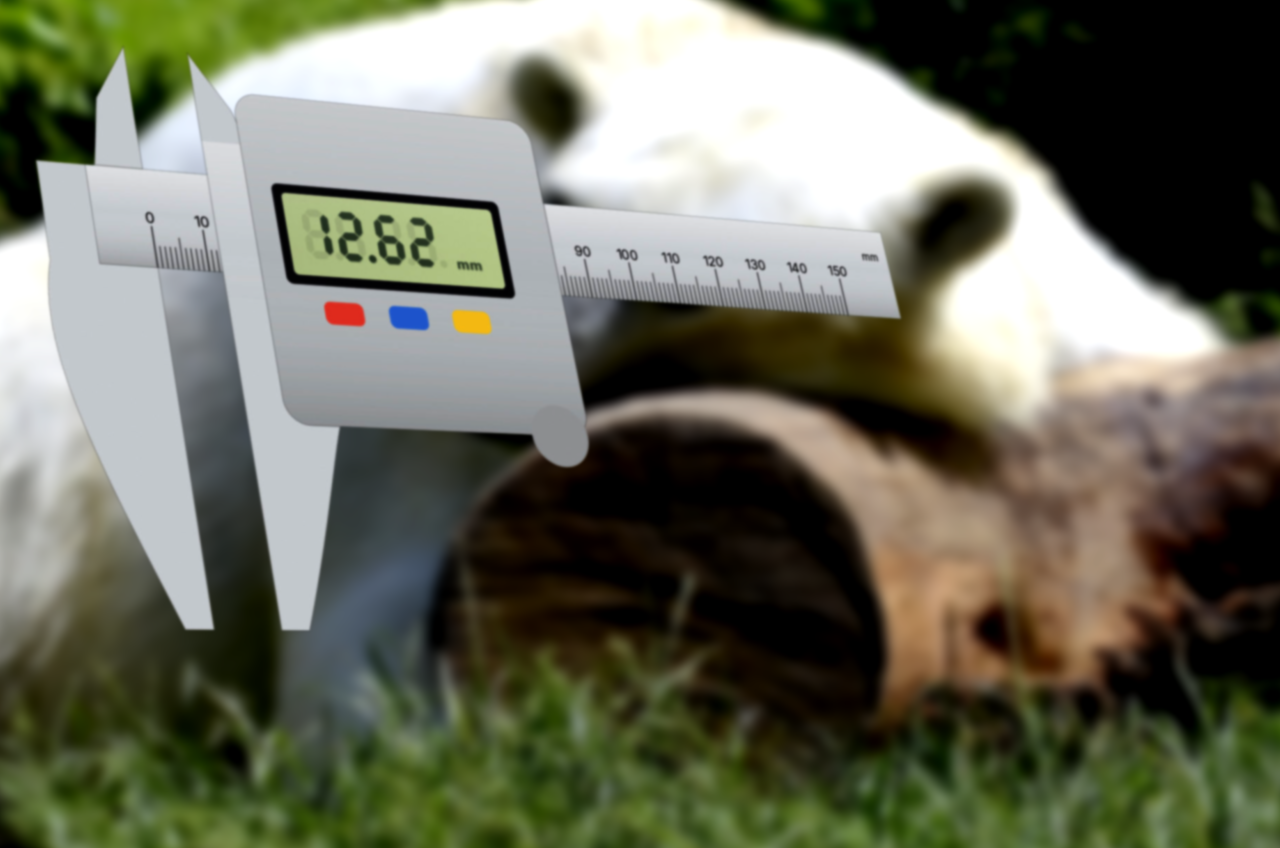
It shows 12.62
